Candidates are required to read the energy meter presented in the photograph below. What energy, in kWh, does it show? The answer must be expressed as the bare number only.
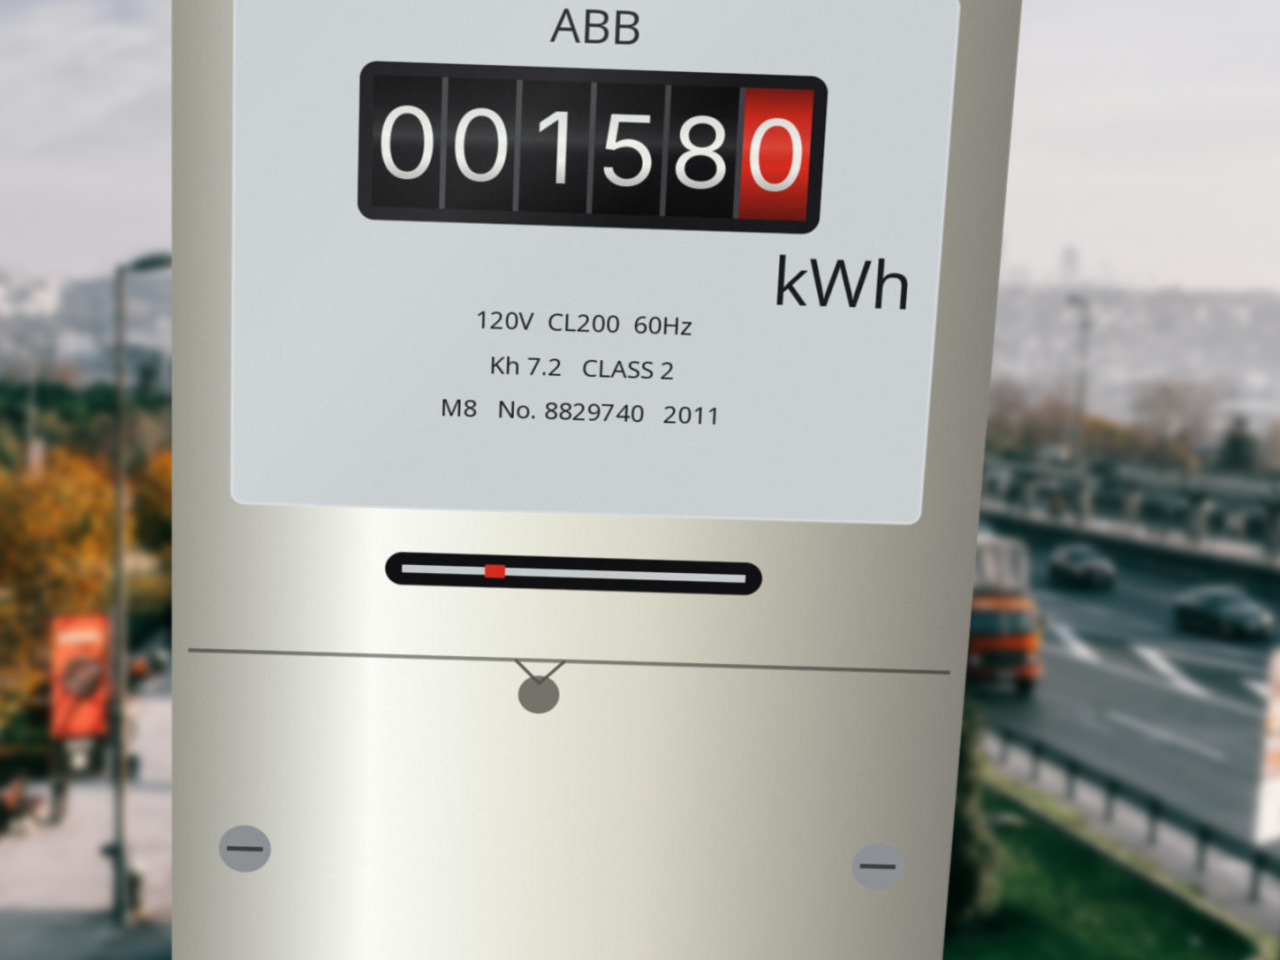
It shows 158.0
